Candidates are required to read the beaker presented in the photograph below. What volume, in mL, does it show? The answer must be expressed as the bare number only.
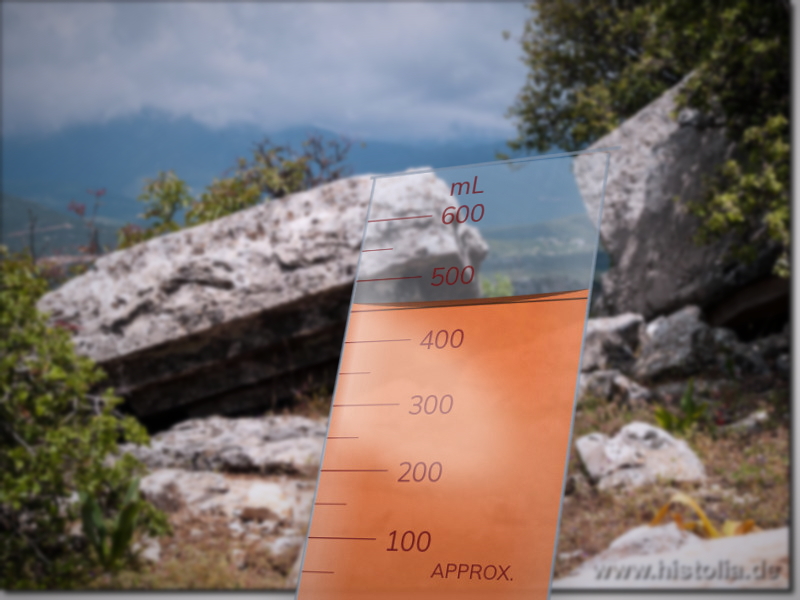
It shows 450
